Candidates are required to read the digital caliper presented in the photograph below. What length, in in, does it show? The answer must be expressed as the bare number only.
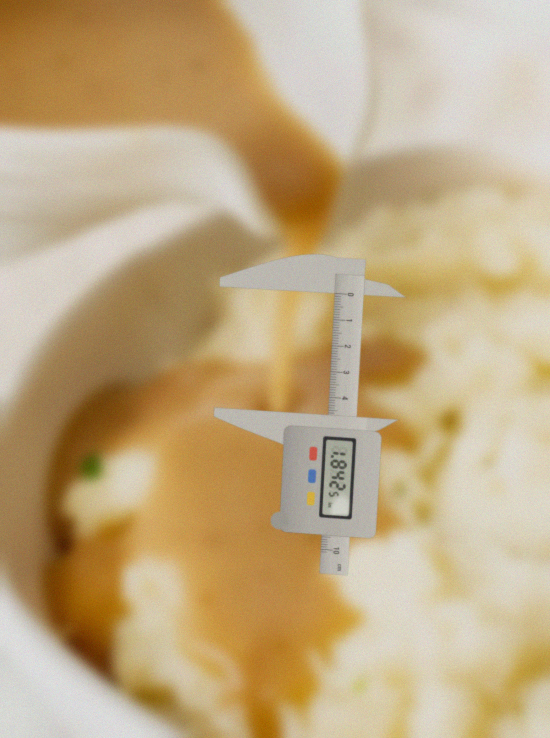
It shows 1.8425
